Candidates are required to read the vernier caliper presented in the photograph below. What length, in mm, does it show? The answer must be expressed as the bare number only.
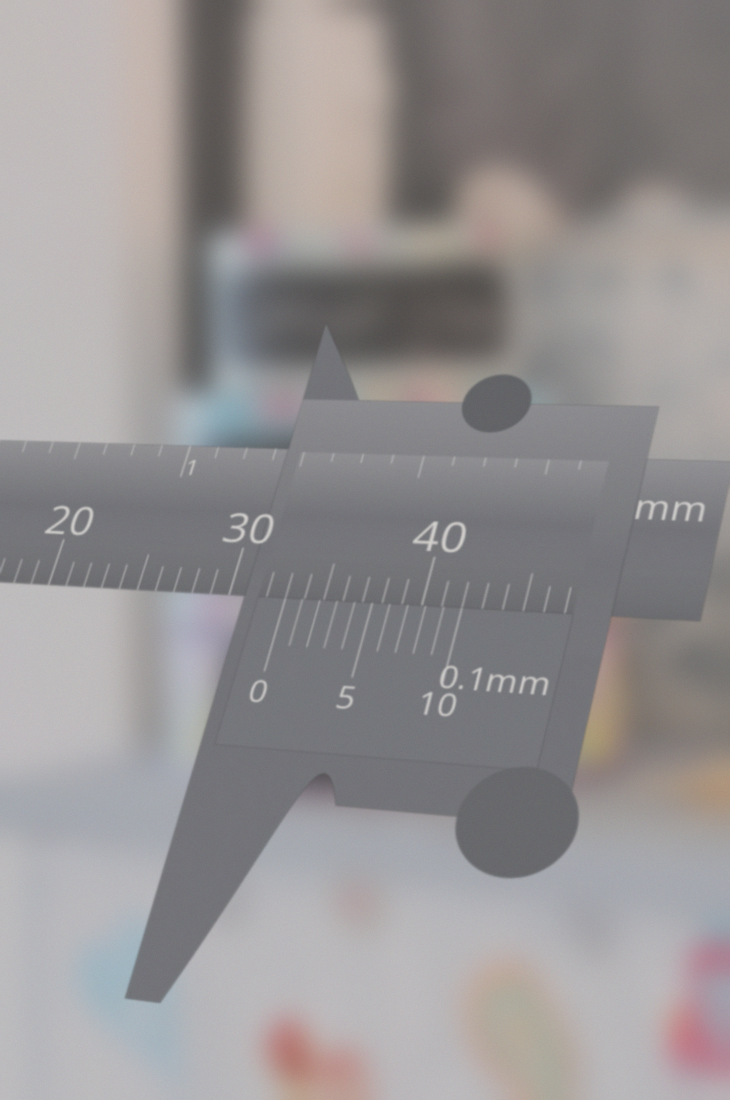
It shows 33.0
